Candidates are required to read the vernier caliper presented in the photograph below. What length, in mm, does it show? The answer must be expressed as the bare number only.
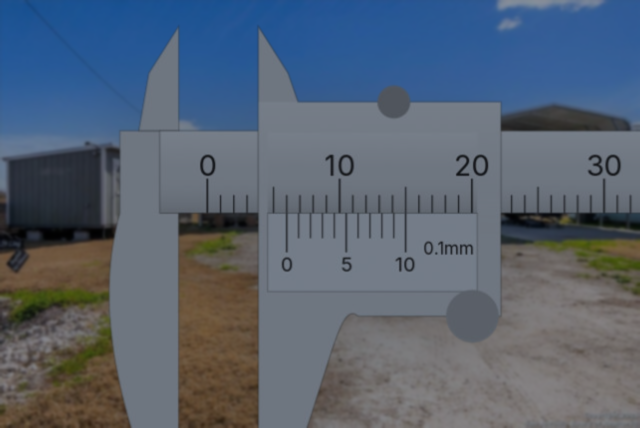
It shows 6.0
